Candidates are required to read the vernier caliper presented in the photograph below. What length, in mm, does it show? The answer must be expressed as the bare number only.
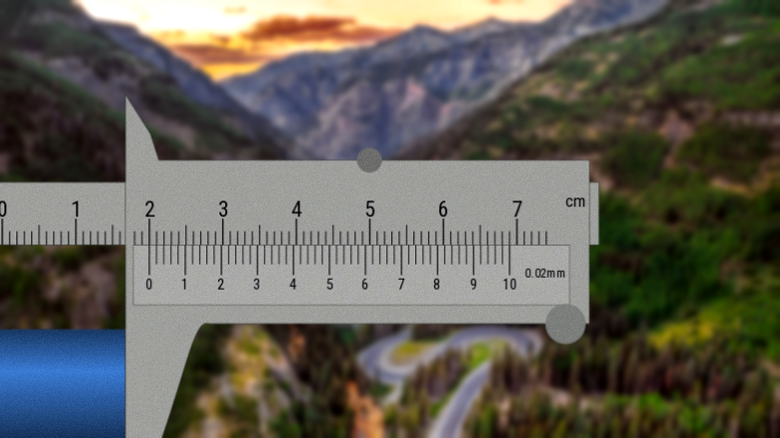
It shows 20.0
